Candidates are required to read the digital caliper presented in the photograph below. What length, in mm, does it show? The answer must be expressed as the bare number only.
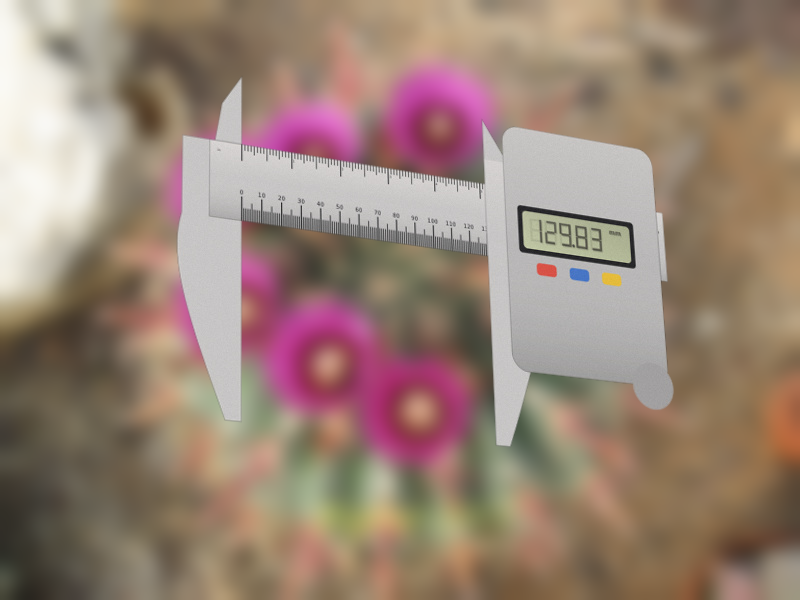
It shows 129.83
